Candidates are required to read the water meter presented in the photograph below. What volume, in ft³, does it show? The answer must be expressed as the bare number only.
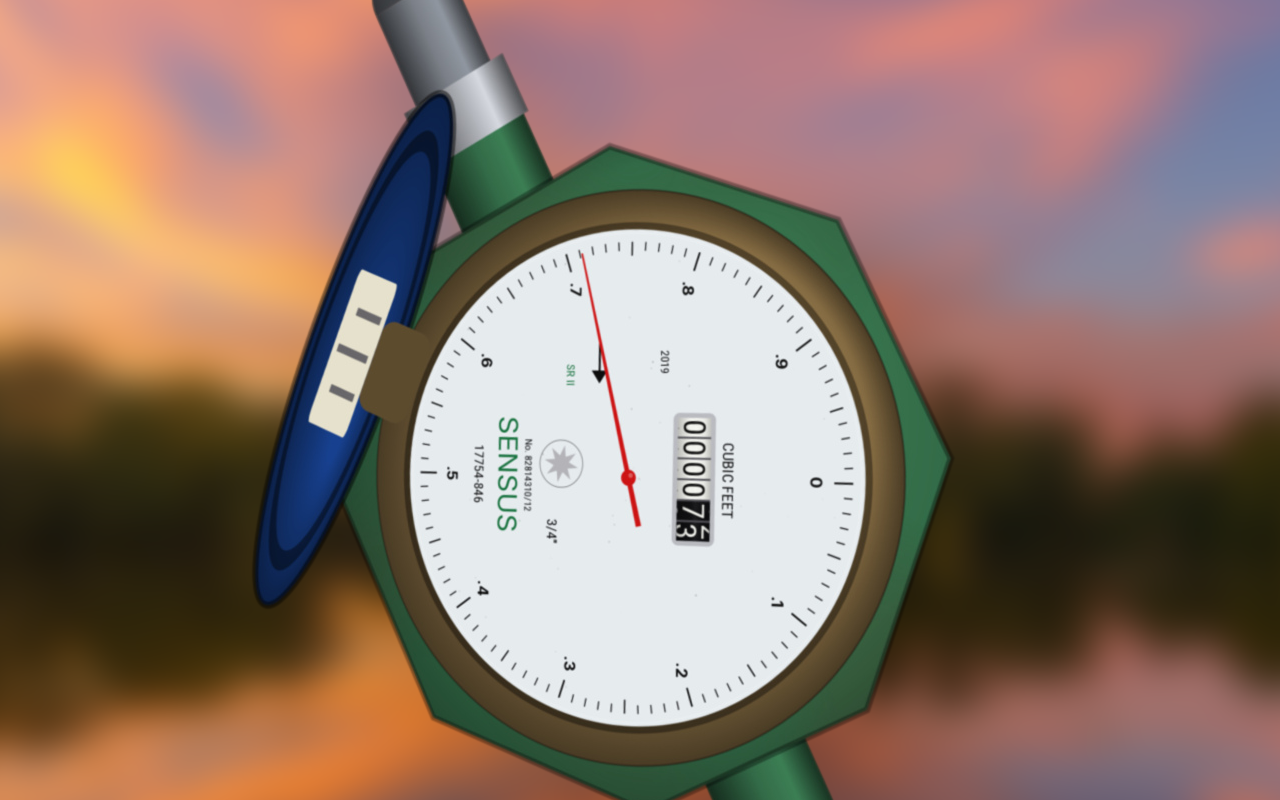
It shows 72.71
